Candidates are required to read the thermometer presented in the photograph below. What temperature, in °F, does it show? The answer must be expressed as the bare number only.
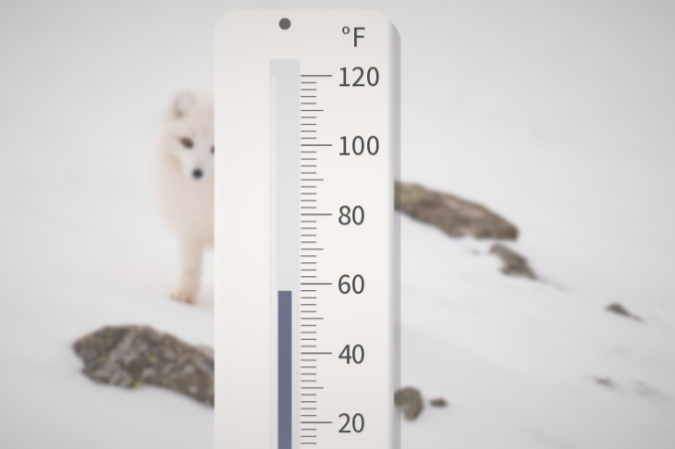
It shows 58
